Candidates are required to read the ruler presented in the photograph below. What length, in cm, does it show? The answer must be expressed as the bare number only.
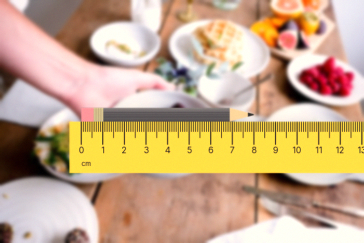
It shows 8
